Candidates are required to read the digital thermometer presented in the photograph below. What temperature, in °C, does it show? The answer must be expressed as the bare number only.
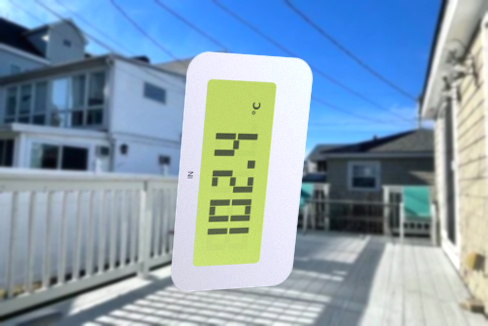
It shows 102.4
